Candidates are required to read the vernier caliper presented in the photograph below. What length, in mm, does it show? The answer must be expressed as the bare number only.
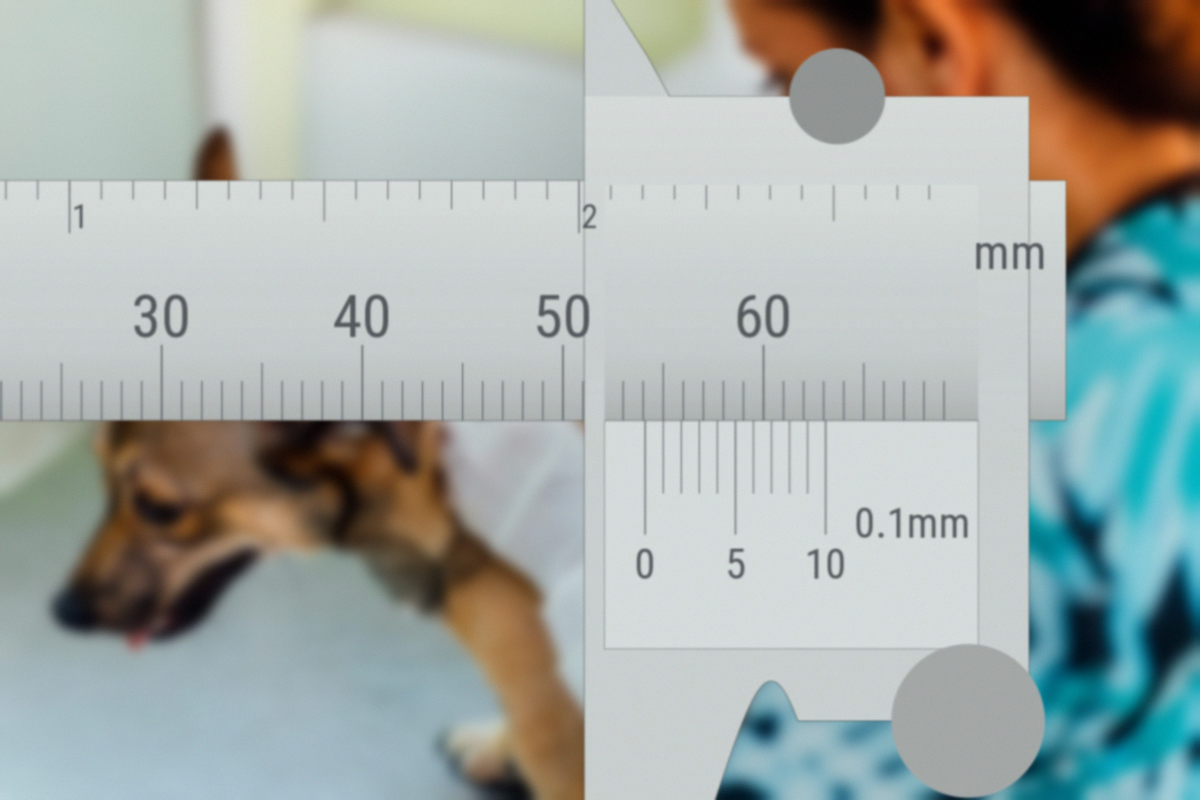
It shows 54.1
